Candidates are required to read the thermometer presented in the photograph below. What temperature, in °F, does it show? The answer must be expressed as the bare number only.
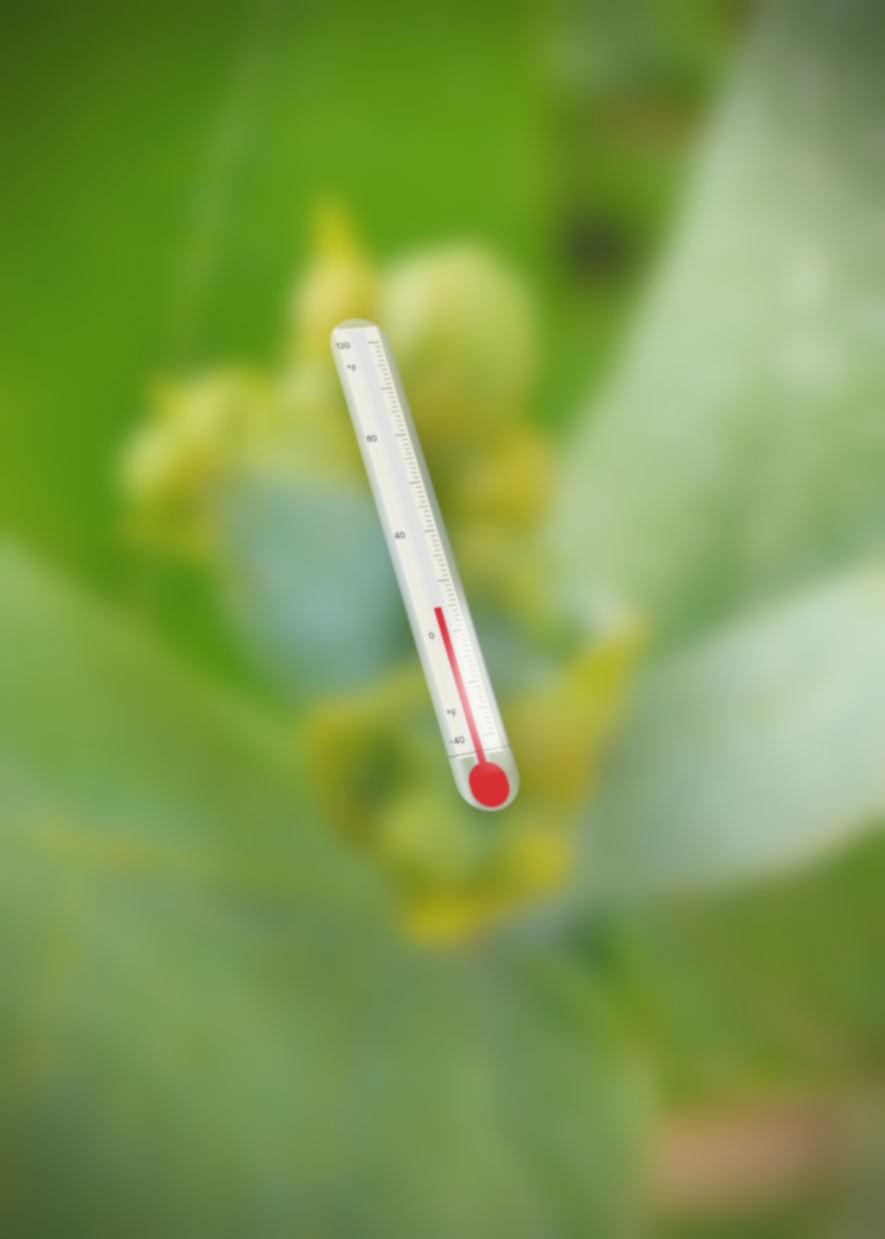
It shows 10
